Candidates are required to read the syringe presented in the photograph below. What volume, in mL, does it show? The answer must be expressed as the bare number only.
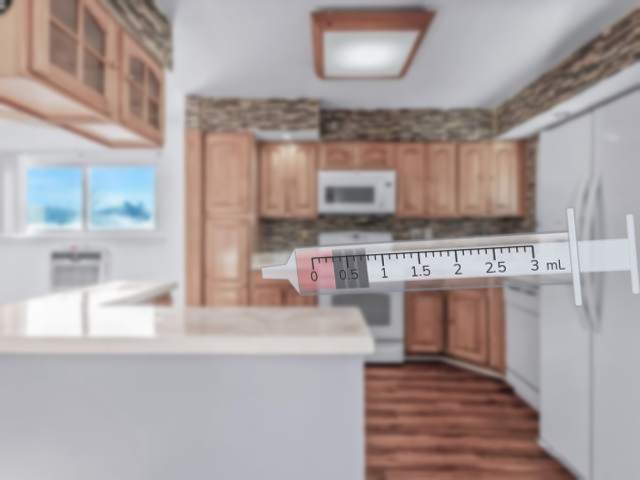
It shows 0.3
